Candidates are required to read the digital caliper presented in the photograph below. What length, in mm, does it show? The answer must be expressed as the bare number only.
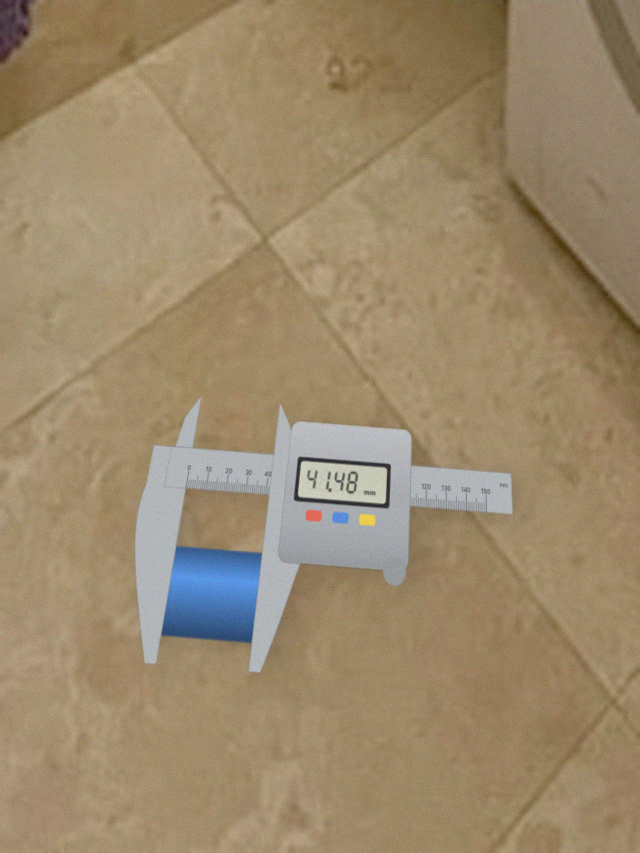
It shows 41.48
